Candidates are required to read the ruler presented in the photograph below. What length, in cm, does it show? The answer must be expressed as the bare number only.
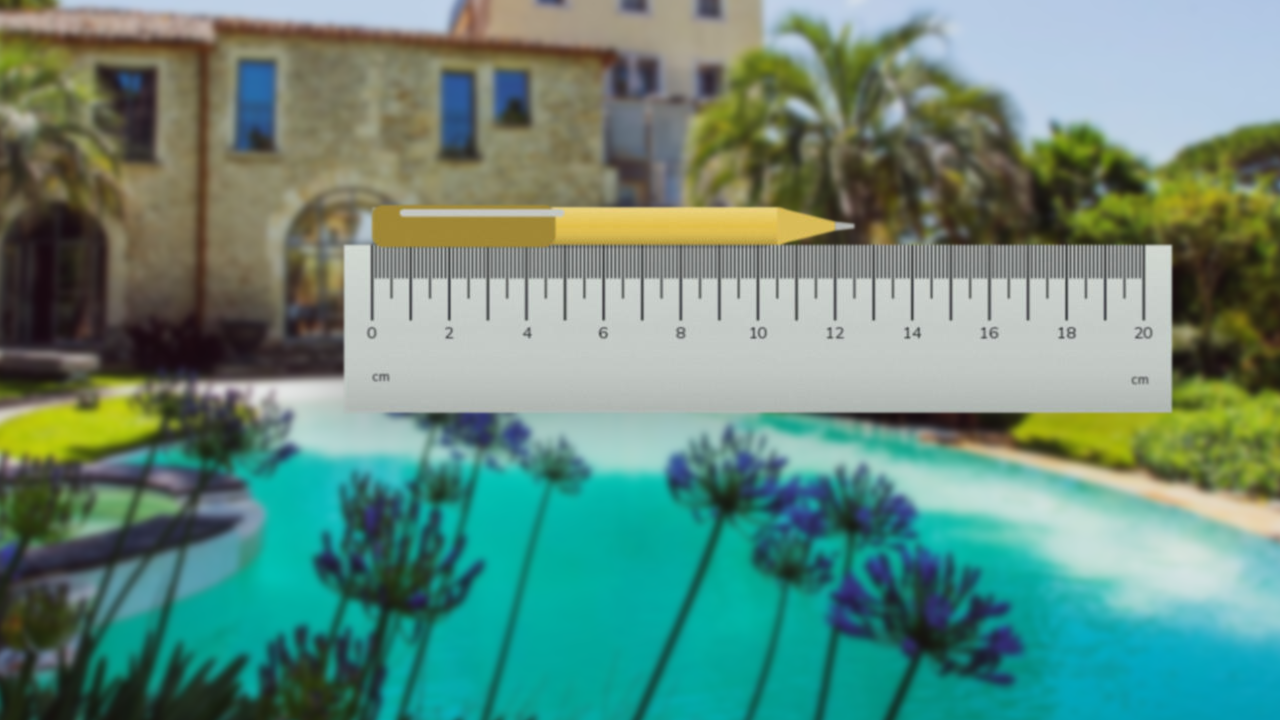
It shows 12.5
